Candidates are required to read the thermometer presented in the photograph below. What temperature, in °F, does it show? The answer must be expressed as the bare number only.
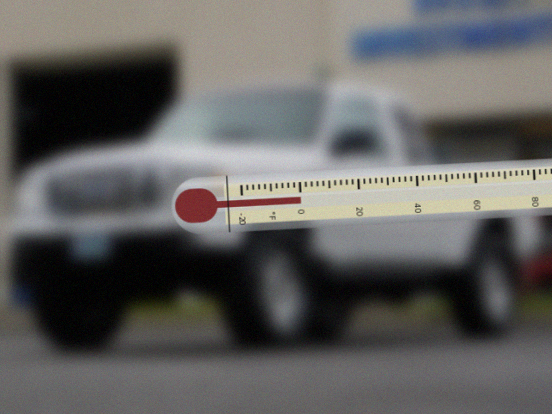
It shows 0
